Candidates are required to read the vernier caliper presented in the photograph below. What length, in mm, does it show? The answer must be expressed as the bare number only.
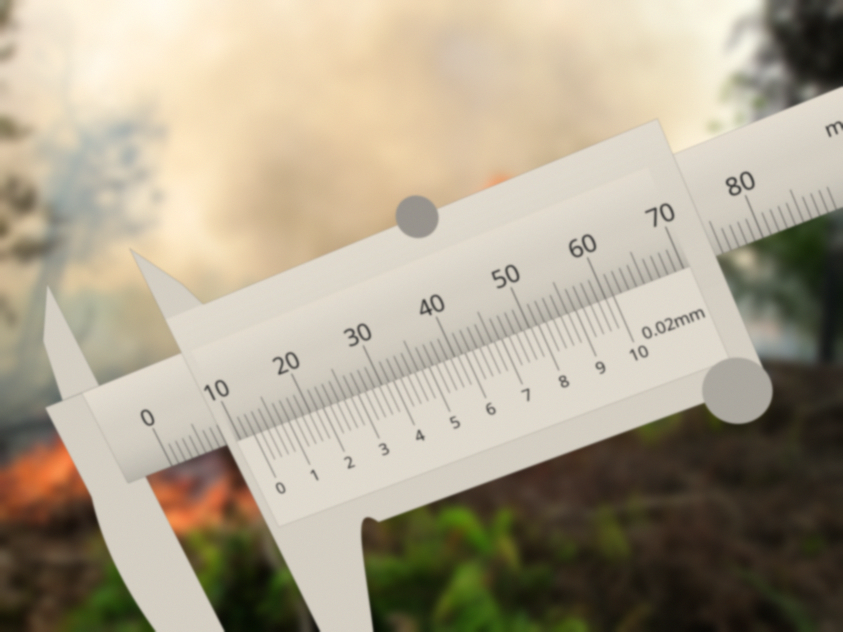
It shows 12.0
